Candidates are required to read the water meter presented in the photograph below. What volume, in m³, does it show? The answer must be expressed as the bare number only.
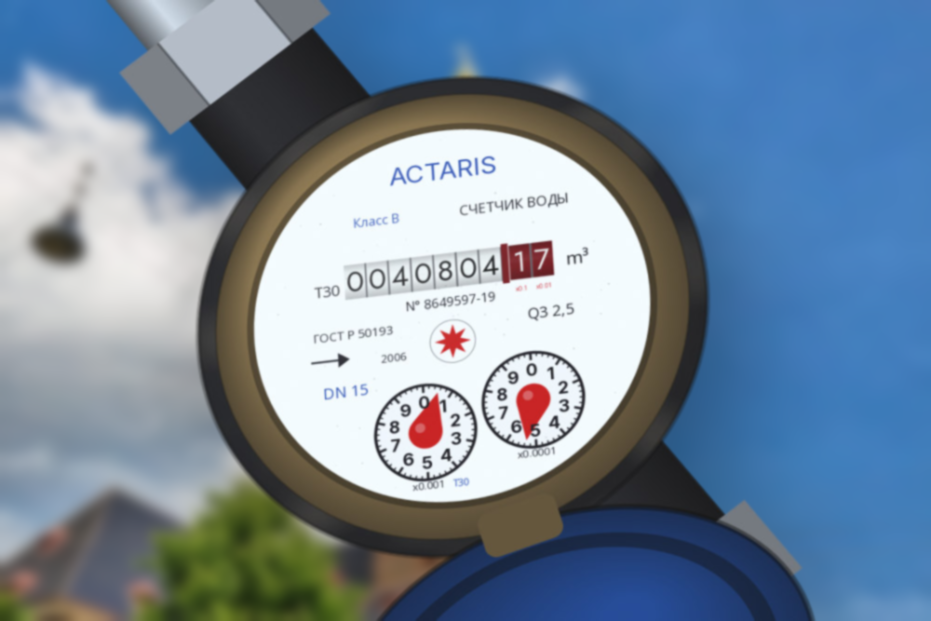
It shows 40804.1705
